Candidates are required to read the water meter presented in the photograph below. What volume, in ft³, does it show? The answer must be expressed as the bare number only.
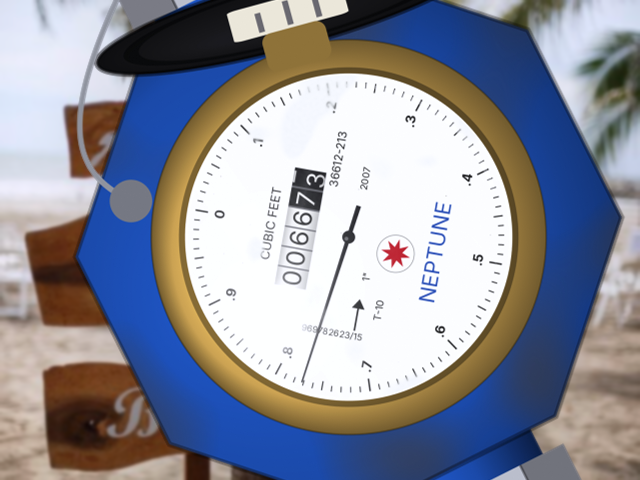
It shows 6672.77
